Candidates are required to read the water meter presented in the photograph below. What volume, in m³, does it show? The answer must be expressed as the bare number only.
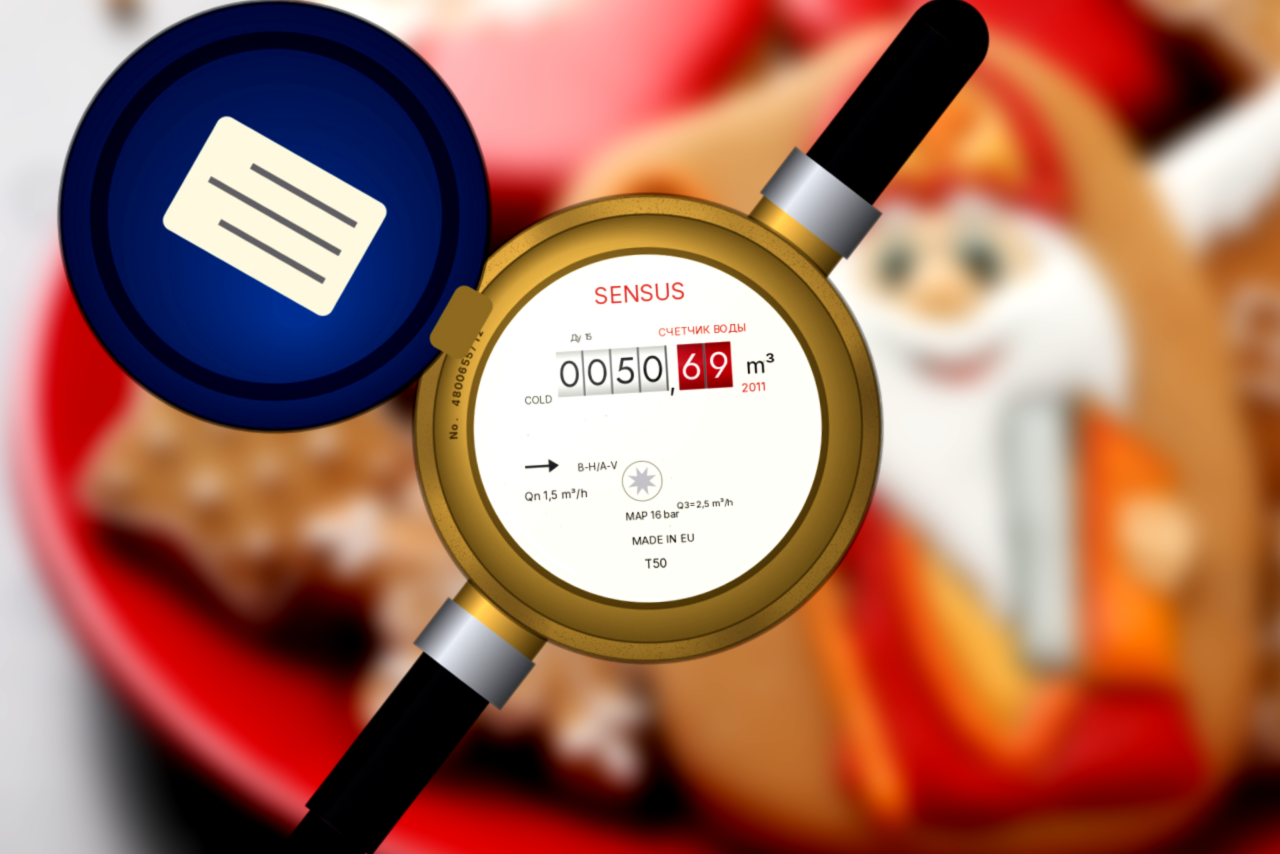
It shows 50.69
